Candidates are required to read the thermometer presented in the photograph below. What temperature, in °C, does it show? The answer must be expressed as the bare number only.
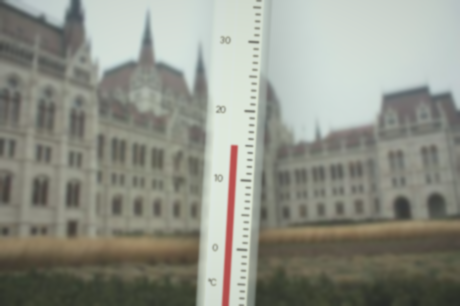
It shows 15
